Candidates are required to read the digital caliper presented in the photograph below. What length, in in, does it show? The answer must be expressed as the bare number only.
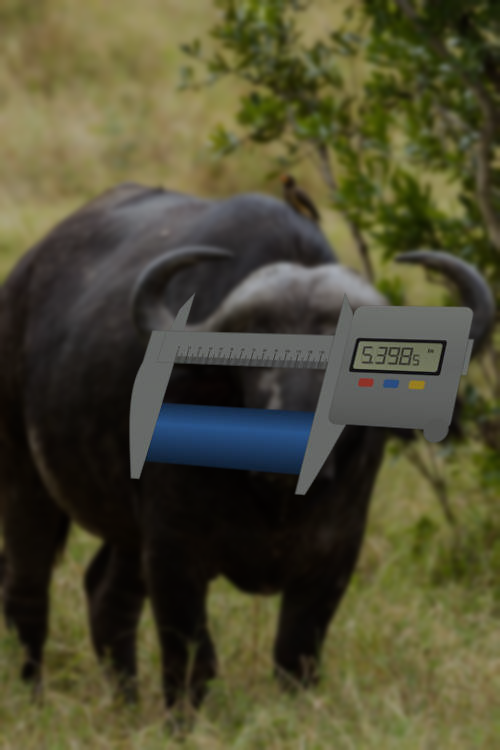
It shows 5.3985
